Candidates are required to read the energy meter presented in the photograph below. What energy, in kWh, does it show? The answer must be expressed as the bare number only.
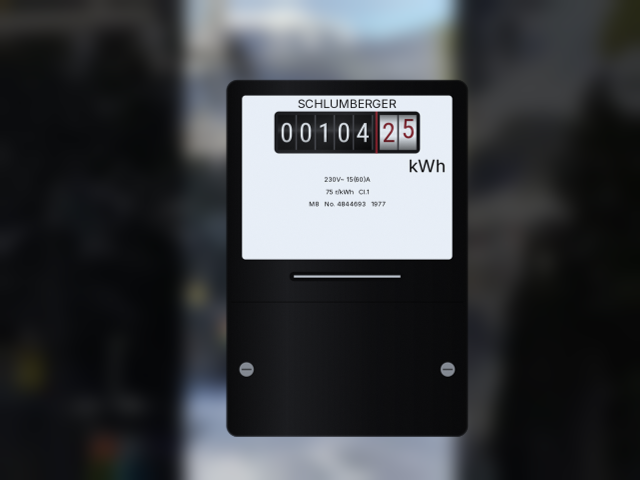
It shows 104.25
